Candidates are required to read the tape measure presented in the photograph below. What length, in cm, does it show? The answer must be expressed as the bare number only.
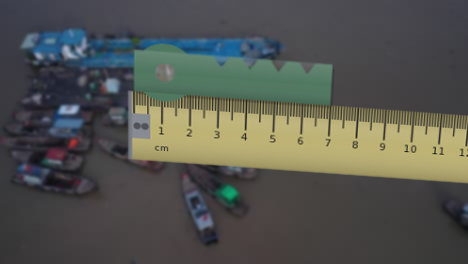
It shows 7
